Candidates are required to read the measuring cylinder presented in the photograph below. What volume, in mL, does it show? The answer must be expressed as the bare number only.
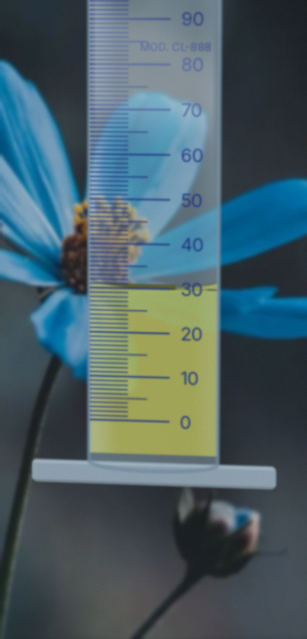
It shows 30
